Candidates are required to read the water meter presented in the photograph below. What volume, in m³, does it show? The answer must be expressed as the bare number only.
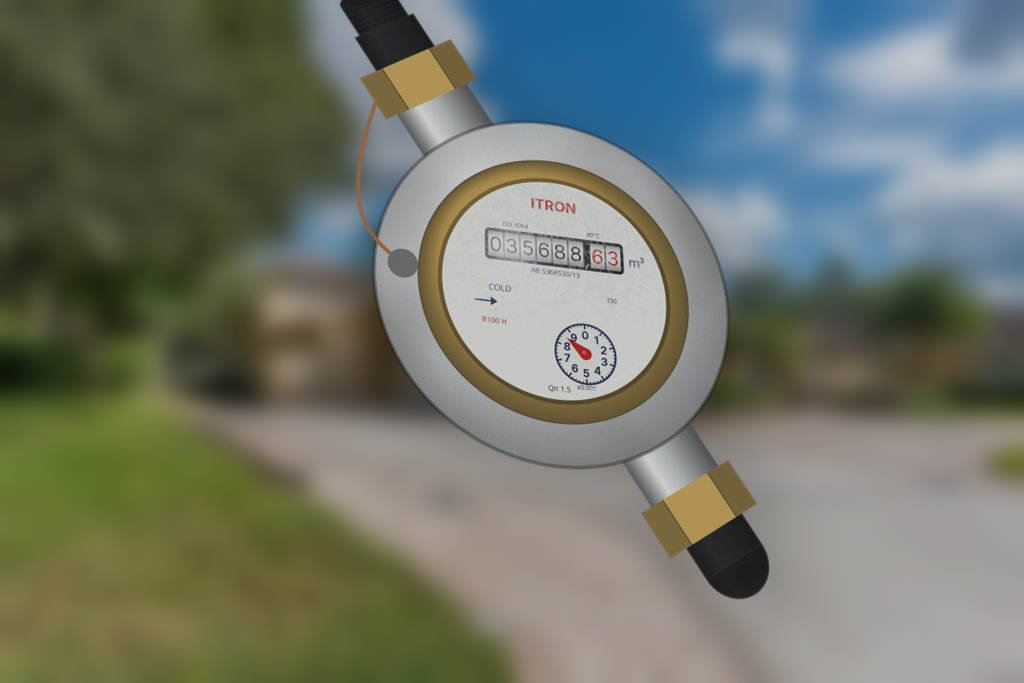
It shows 35688.638
